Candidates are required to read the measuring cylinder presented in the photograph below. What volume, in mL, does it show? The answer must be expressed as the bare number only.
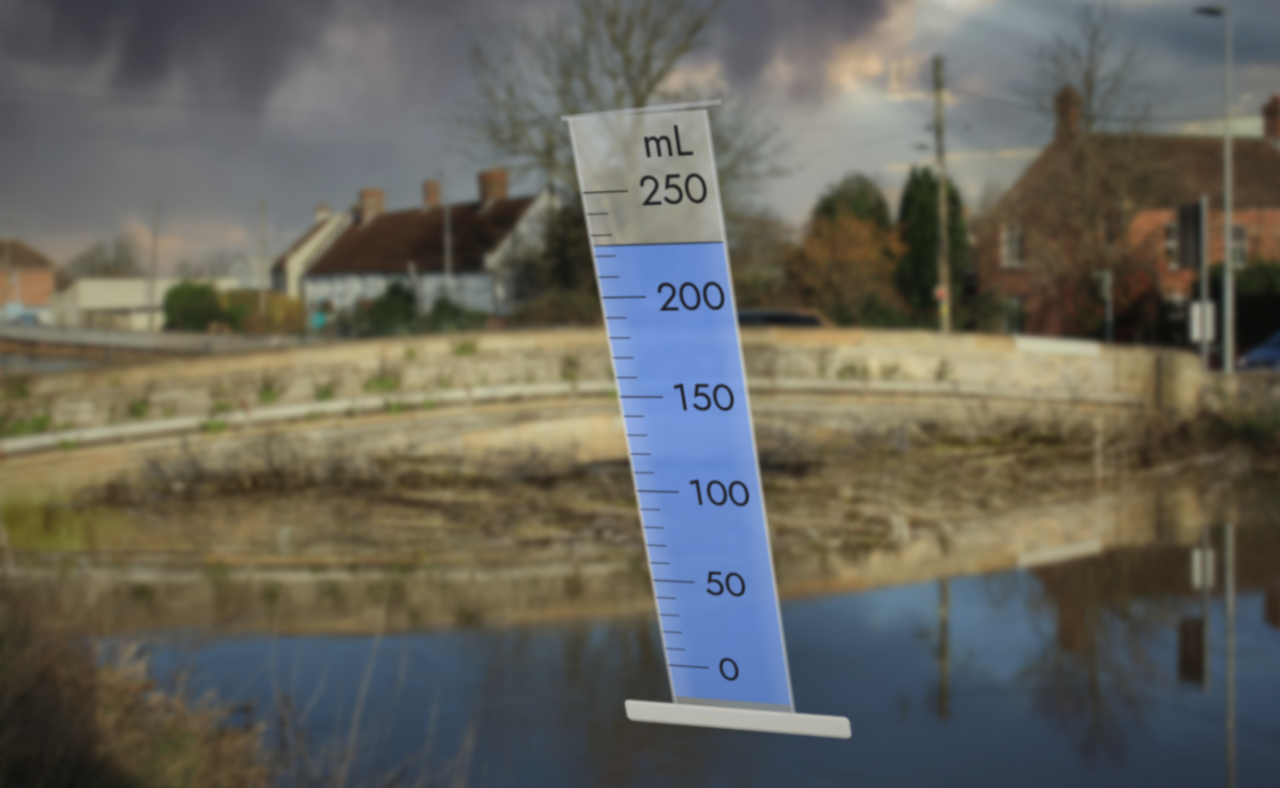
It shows 225
